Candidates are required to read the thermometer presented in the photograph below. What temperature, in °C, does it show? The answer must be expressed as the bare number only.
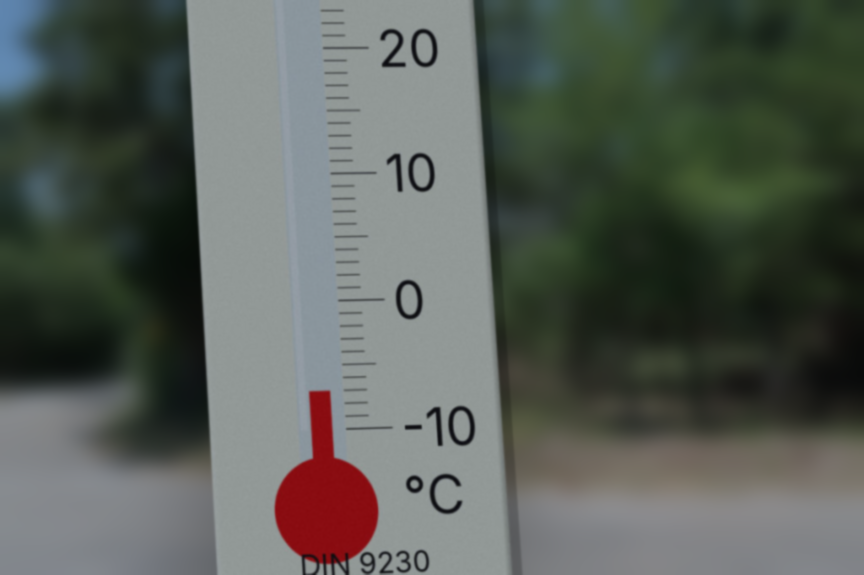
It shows -7
